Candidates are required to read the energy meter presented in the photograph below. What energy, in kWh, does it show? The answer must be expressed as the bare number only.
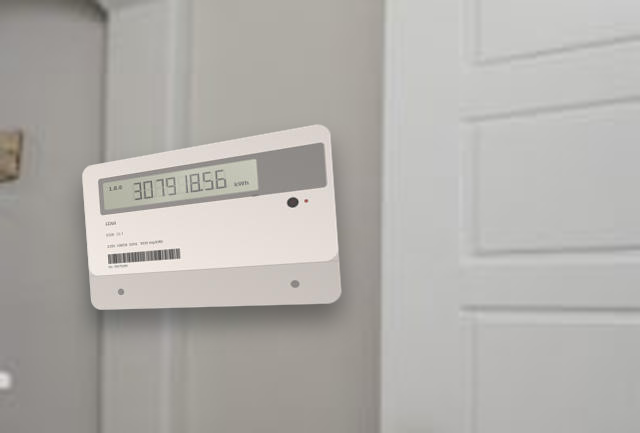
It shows 307918.56
